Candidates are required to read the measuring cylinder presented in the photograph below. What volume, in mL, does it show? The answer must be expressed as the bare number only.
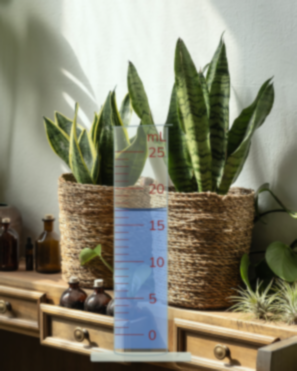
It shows 17
